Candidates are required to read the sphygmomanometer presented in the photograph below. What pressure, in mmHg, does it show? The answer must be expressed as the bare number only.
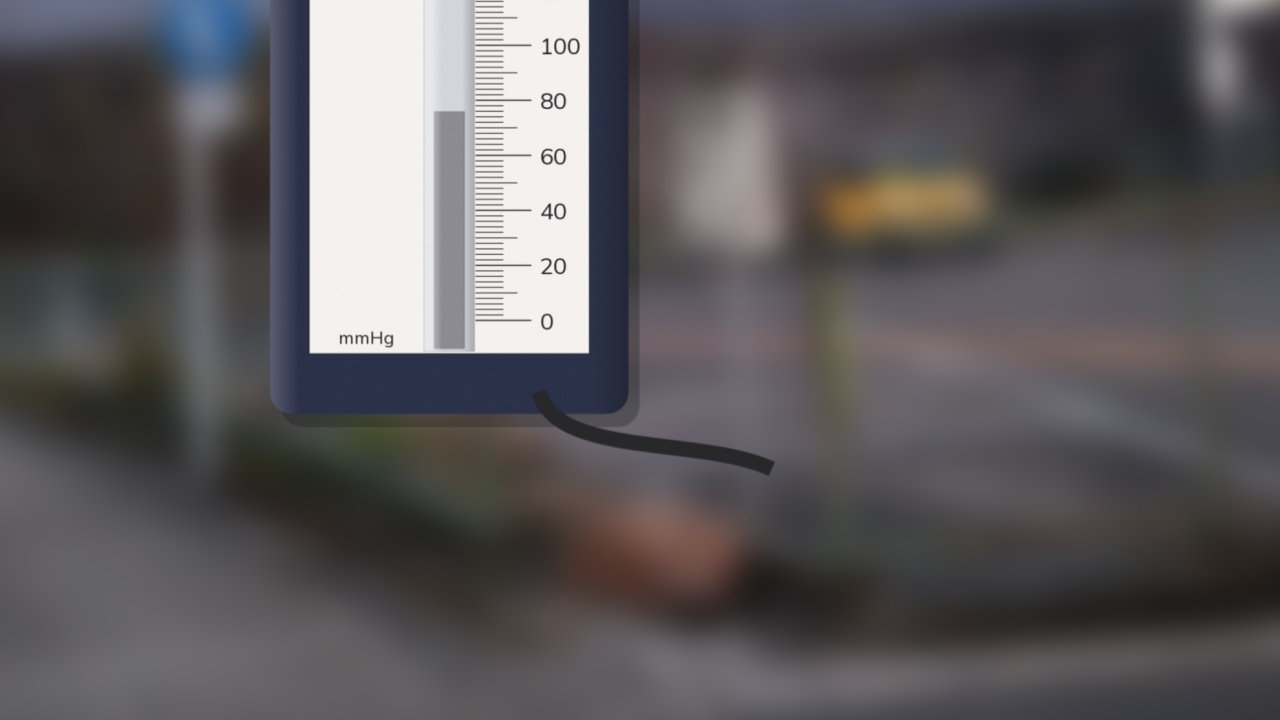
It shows 76
